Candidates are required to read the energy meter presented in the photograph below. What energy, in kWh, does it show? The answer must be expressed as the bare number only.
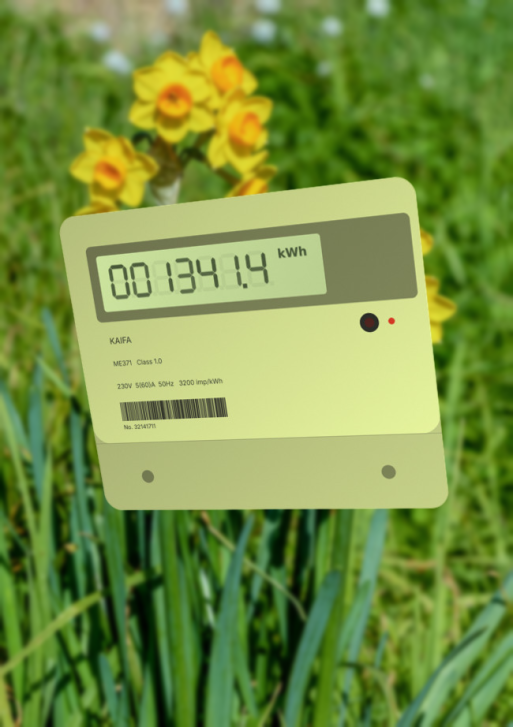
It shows 1341.4
